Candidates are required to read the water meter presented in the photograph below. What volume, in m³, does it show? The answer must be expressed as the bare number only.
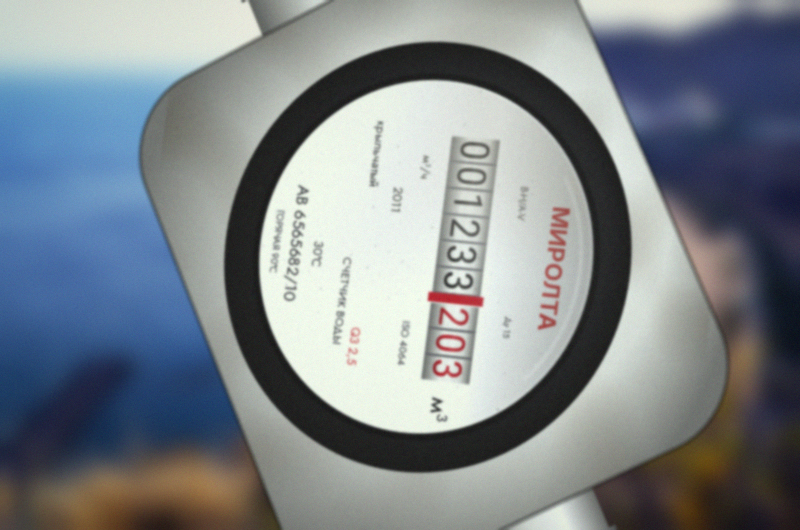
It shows 1233.203
